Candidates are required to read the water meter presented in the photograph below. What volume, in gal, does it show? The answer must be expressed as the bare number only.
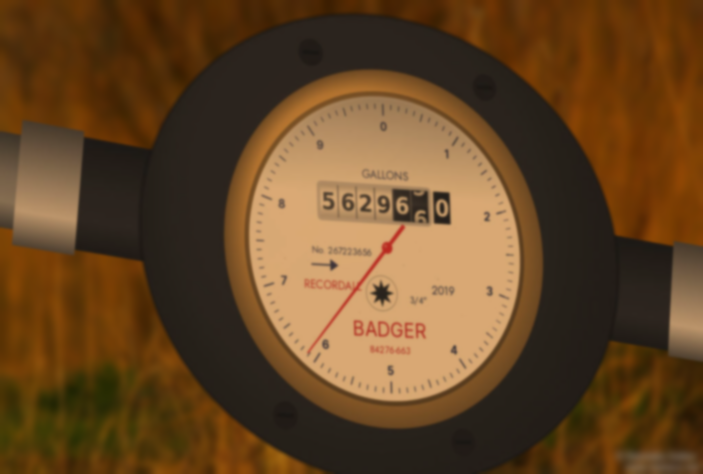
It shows 5629656.1
